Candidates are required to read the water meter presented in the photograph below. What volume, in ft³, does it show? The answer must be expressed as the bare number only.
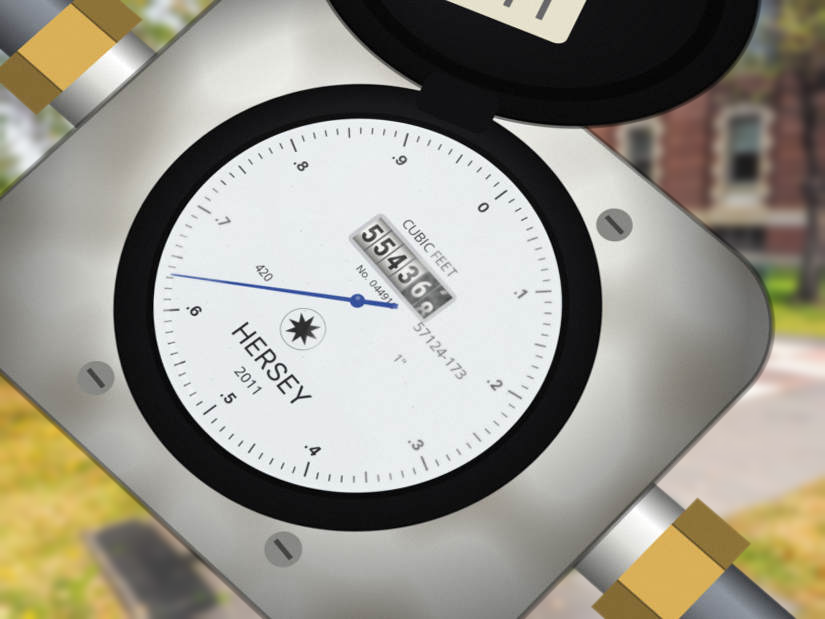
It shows 554367.63
